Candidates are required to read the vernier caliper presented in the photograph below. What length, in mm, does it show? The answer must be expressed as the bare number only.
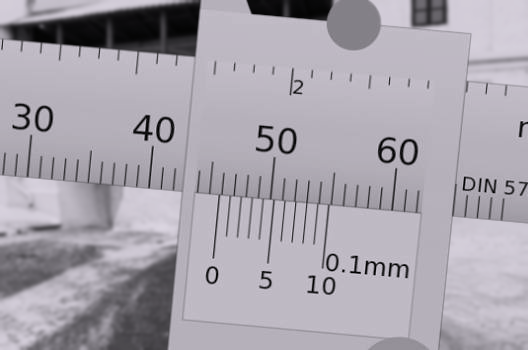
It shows 45.8
